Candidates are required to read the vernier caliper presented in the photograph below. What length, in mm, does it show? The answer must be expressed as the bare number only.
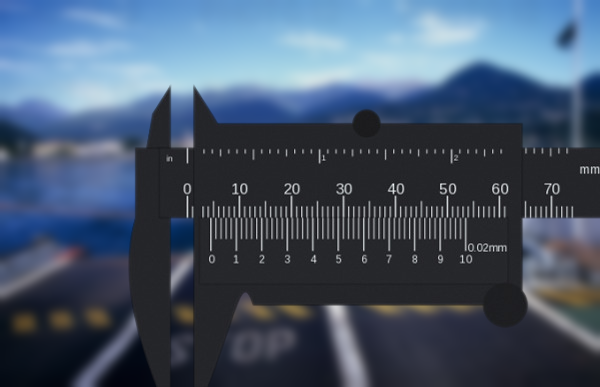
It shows 4.5
